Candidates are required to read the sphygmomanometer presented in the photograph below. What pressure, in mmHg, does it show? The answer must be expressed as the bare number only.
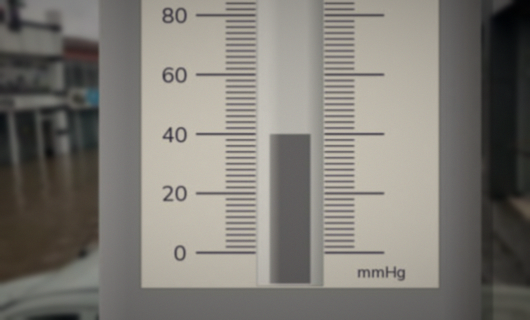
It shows 40
